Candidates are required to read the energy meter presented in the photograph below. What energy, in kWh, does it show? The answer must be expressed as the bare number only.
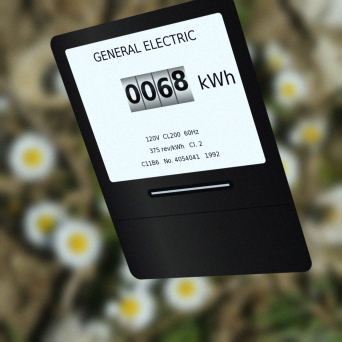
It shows 68
